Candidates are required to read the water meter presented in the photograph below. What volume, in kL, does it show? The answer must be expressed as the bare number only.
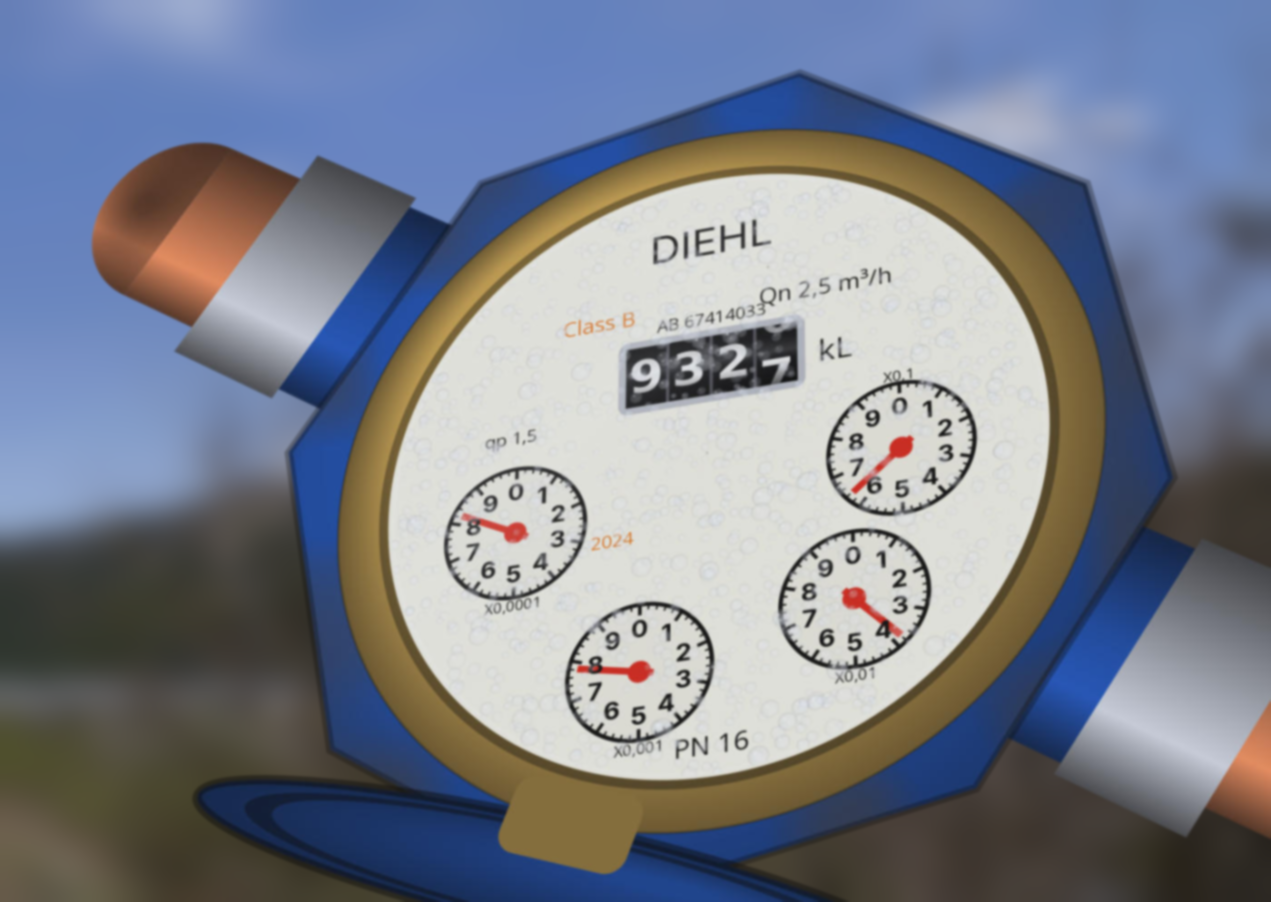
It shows 9326.6378
